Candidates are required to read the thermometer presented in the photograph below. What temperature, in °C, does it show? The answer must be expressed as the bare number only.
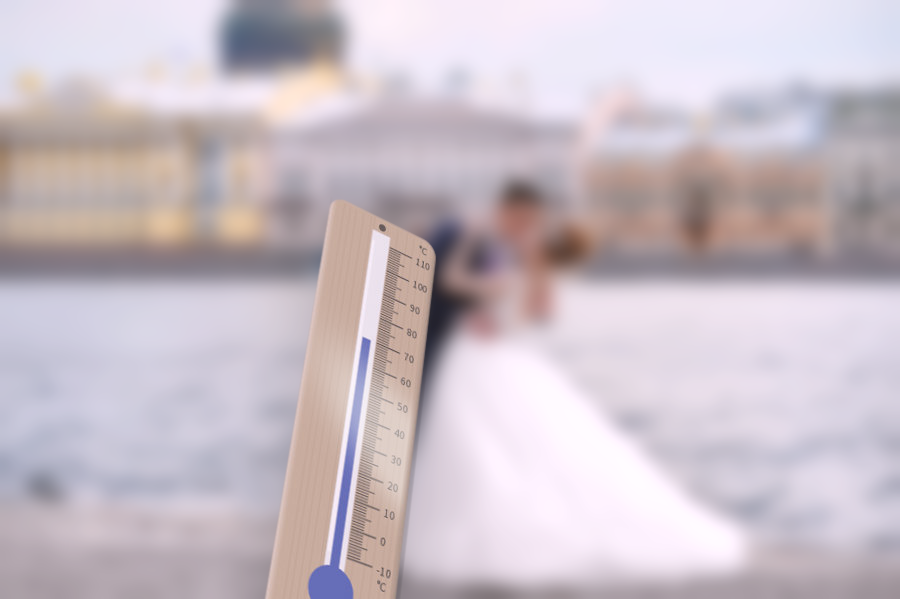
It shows 70
